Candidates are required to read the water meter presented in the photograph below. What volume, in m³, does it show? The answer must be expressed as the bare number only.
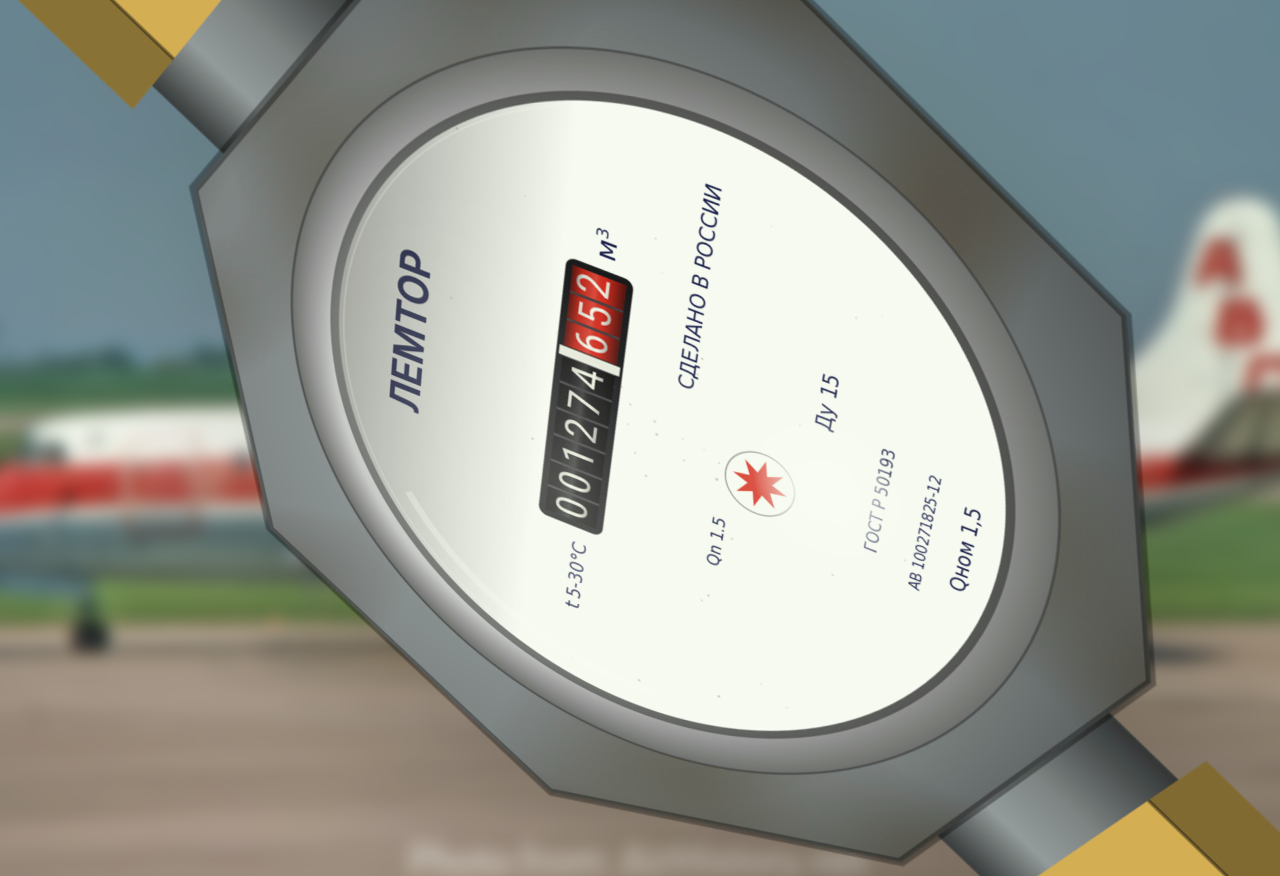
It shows 1274.652
